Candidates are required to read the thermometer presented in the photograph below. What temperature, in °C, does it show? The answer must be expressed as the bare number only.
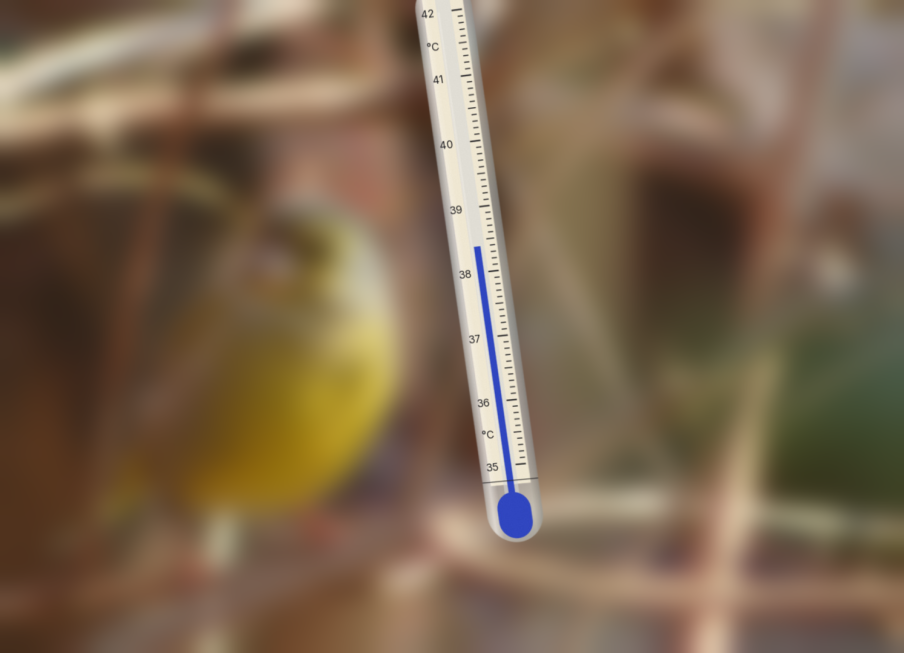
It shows 38.4
